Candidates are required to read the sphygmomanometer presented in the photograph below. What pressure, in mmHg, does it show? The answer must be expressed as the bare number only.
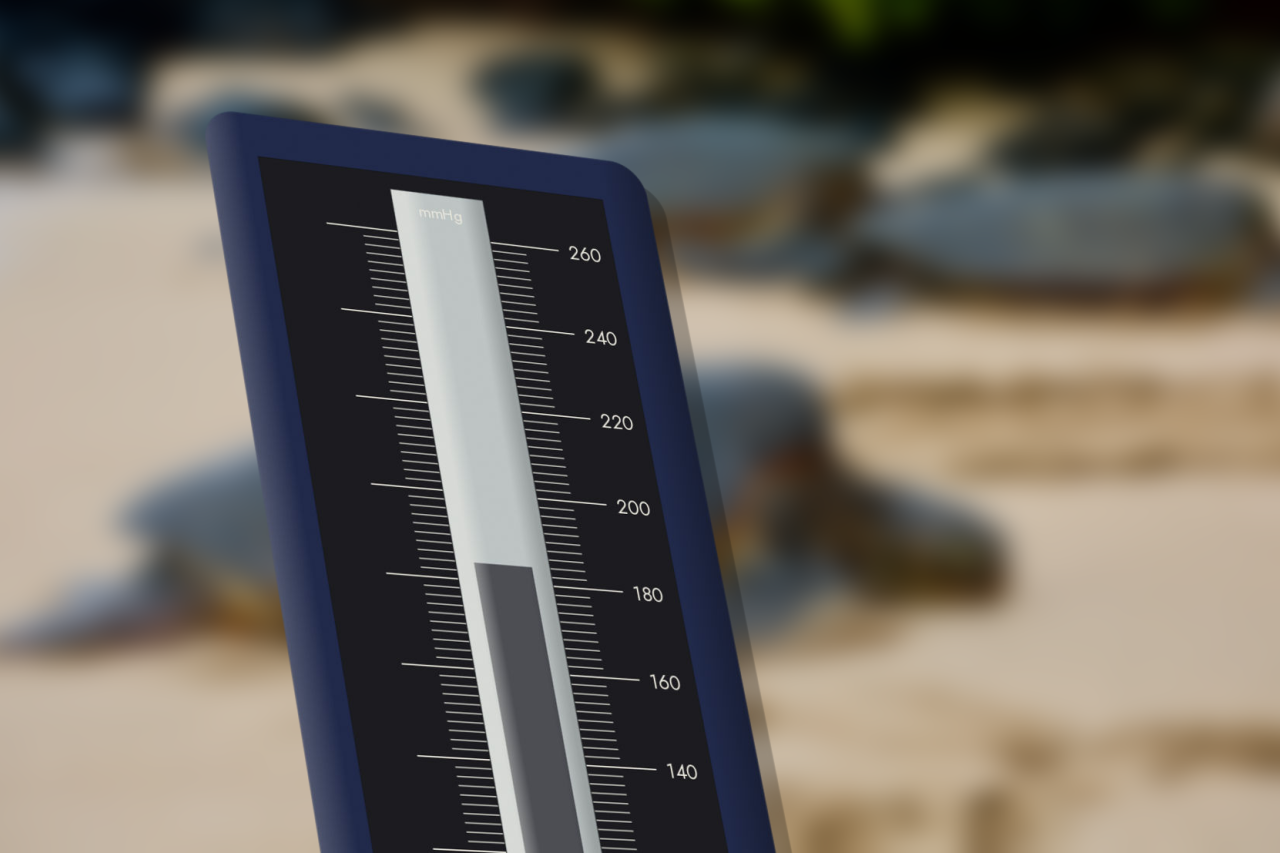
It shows 184
